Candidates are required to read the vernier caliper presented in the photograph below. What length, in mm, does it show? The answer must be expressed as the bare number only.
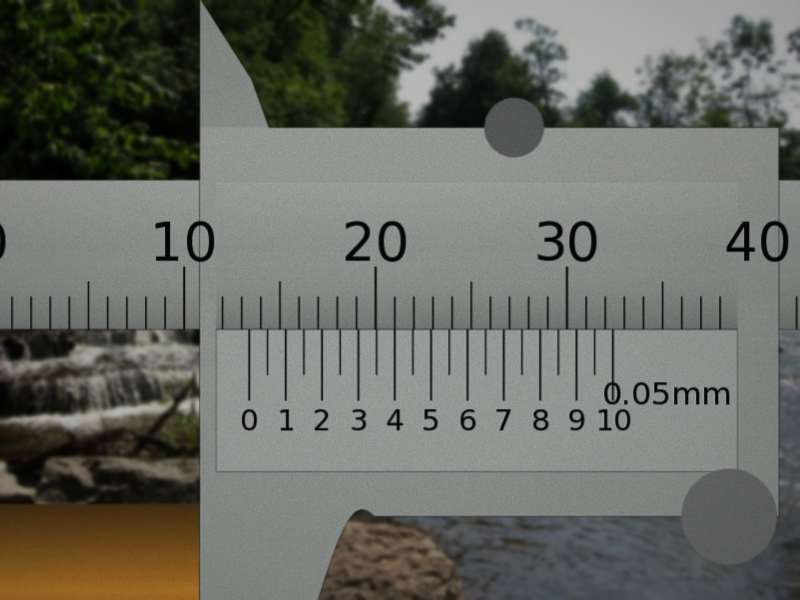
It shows 13.4
